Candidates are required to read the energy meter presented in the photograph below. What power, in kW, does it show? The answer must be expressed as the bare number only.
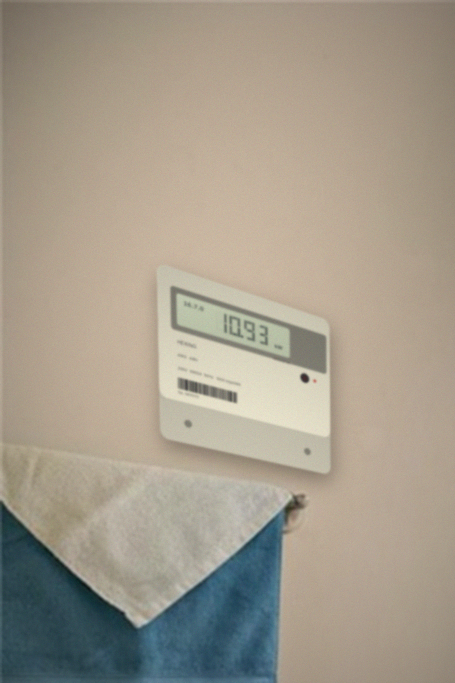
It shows 10.93
